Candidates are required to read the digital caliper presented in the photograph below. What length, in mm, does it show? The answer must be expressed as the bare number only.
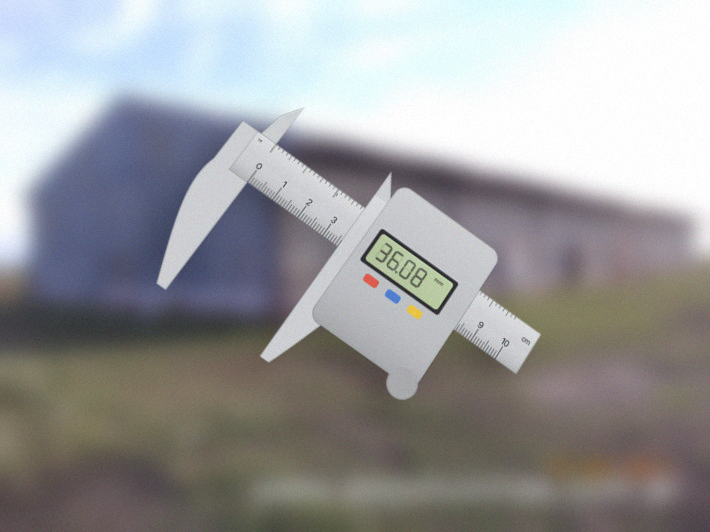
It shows 36.08
